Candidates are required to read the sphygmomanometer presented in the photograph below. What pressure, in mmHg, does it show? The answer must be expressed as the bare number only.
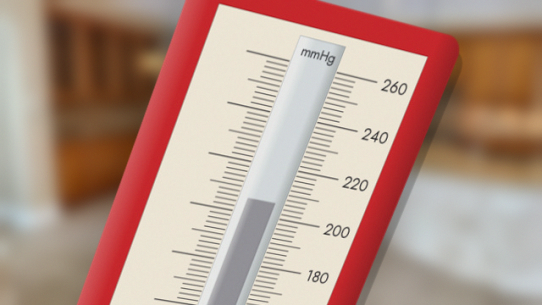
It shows 206
